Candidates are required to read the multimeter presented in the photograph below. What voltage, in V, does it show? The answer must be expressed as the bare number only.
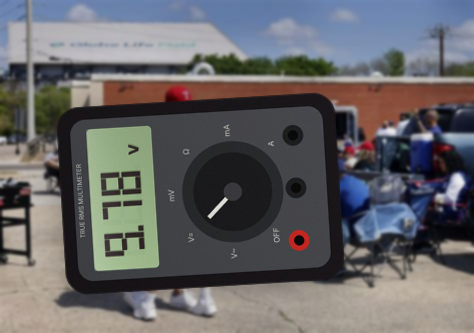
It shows 9.78
